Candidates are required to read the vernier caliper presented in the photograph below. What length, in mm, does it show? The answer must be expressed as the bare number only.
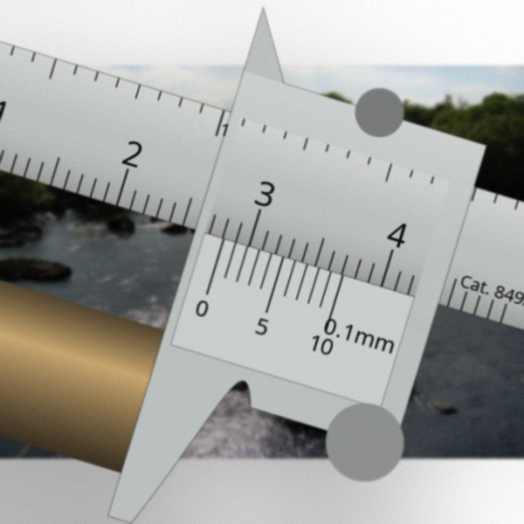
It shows 28.1
